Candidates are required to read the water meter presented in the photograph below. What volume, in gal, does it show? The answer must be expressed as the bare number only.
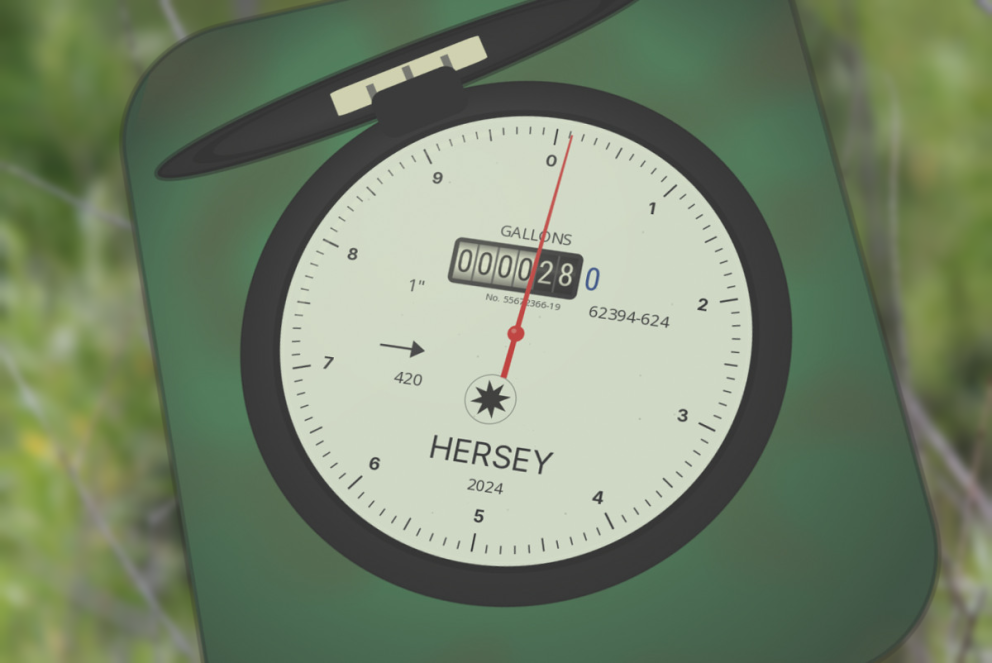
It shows 280.1
